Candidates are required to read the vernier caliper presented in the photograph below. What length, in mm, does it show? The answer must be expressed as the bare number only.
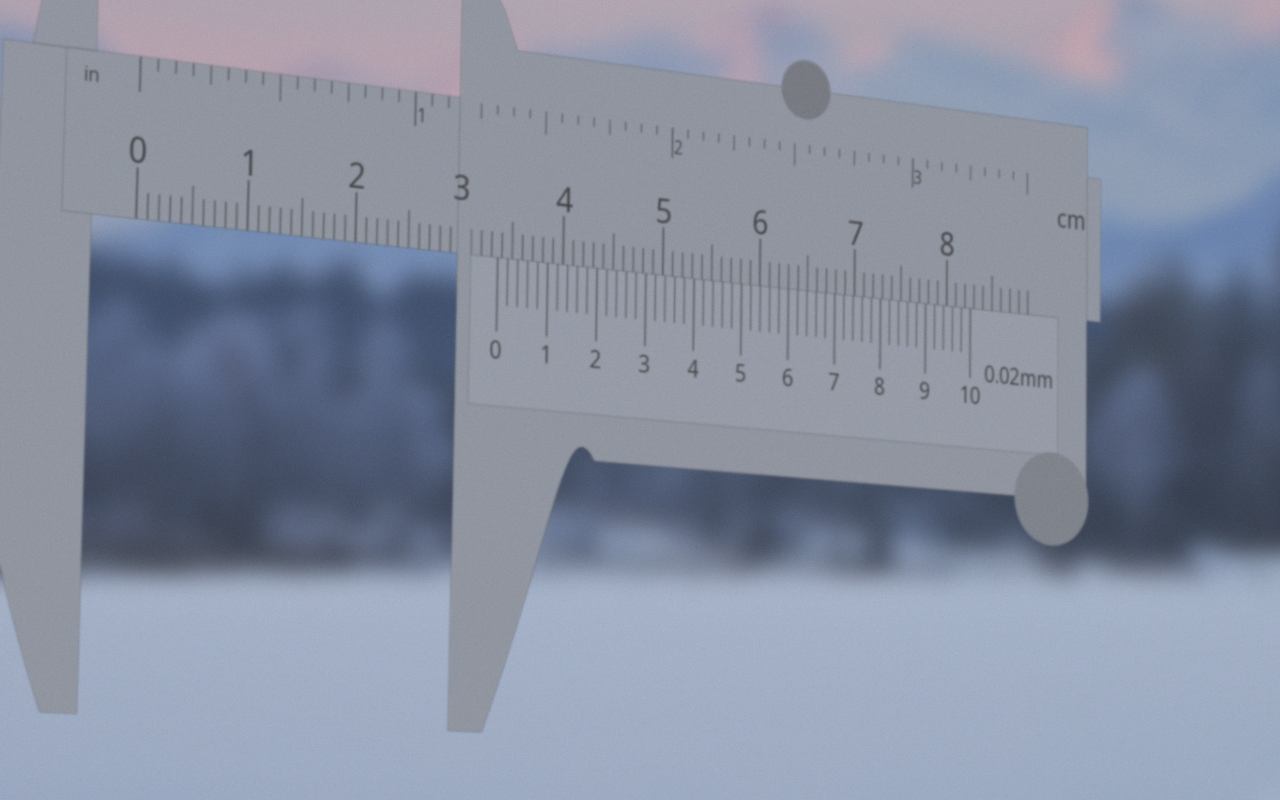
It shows 33.6
